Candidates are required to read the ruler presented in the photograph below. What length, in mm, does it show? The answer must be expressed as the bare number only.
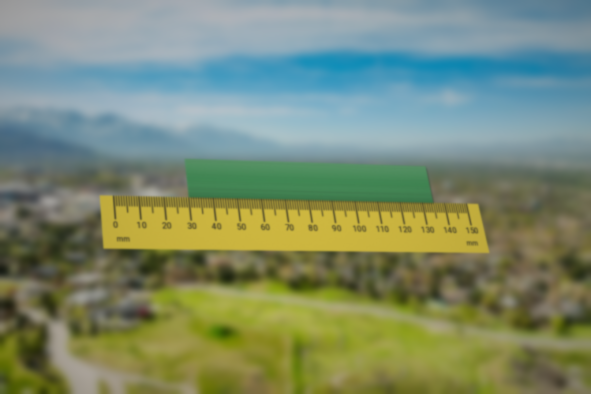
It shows 105
